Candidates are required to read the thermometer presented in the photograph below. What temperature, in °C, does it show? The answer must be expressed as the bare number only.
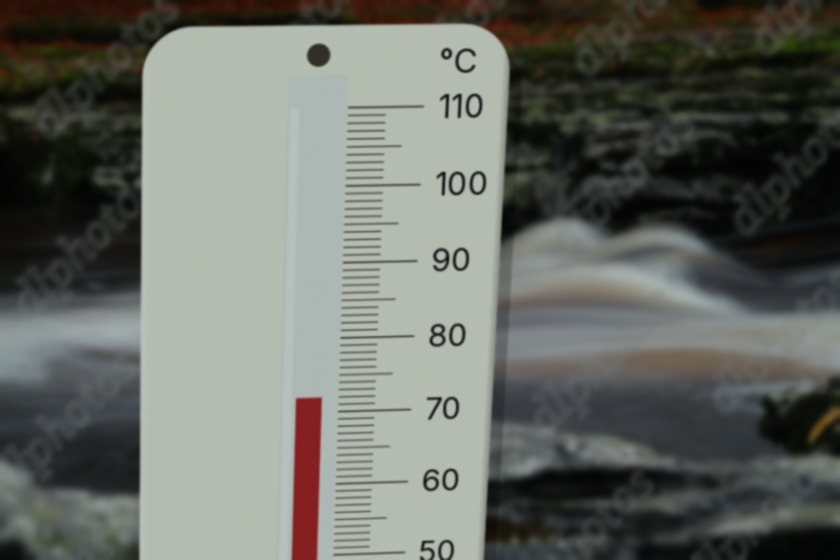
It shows 72
